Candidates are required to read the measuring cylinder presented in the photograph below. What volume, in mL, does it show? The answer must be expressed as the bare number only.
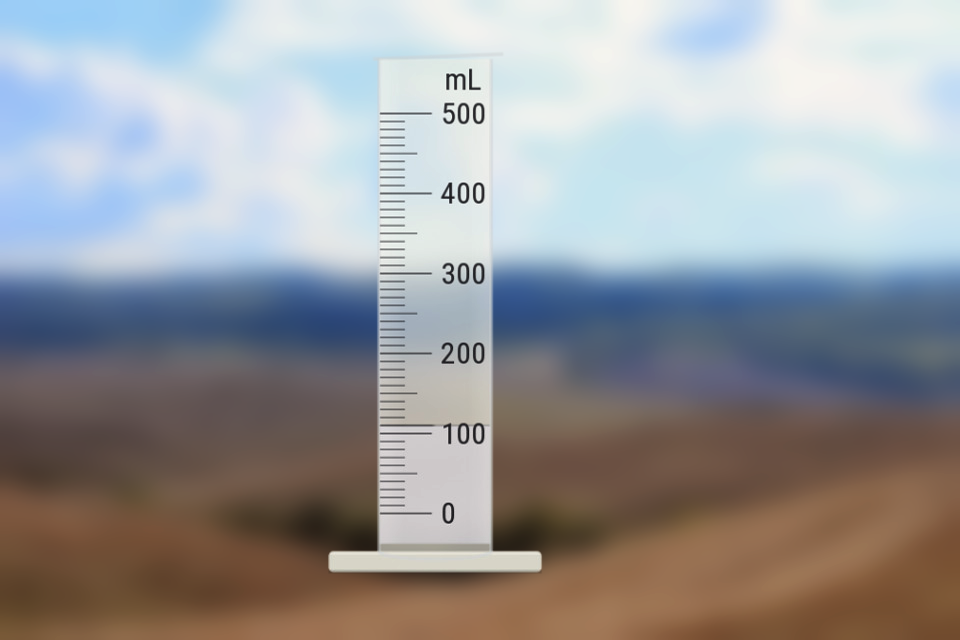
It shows 110
